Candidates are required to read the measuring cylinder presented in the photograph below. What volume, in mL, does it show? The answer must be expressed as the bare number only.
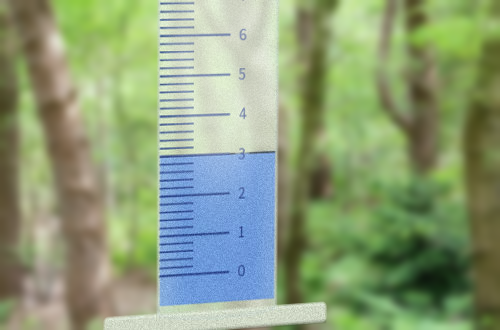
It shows 3
